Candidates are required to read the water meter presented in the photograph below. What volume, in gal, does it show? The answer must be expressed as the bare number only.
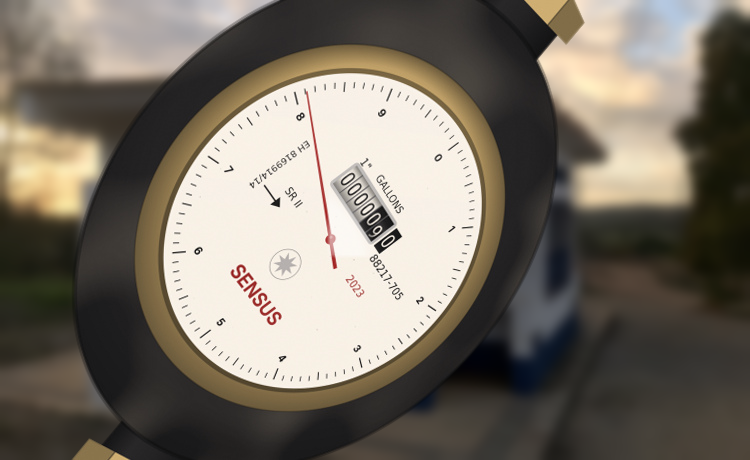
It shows 88.1
